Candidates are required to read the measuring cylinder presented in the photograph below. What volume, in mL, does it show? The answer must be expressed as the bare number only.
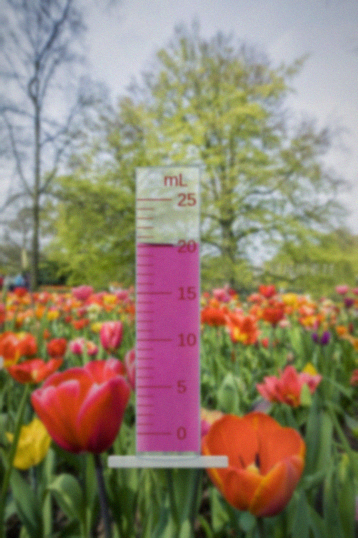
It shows 20
